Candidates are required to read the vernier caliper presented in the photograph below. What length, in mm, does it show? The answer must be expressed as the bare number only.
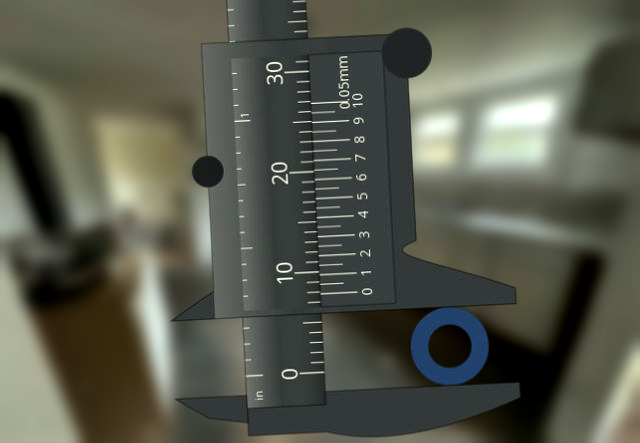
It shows 7.8
